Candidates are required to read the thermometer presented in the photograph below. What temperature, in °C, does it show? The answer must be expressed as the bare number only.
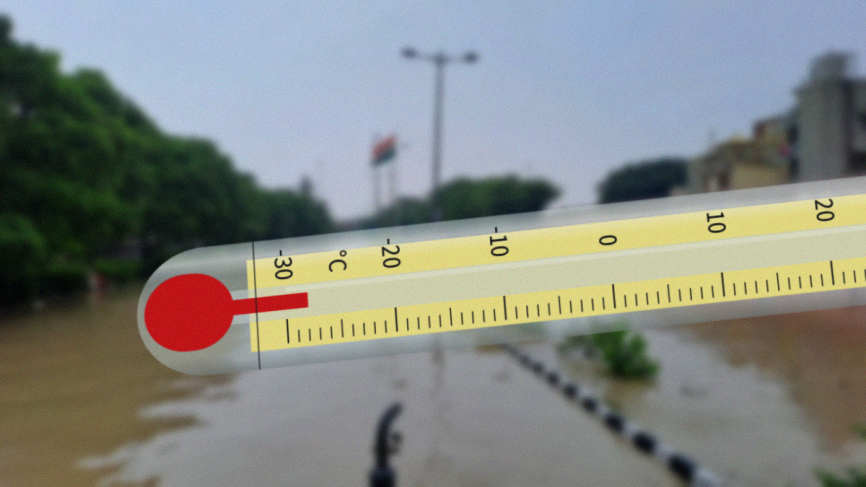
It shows -28
